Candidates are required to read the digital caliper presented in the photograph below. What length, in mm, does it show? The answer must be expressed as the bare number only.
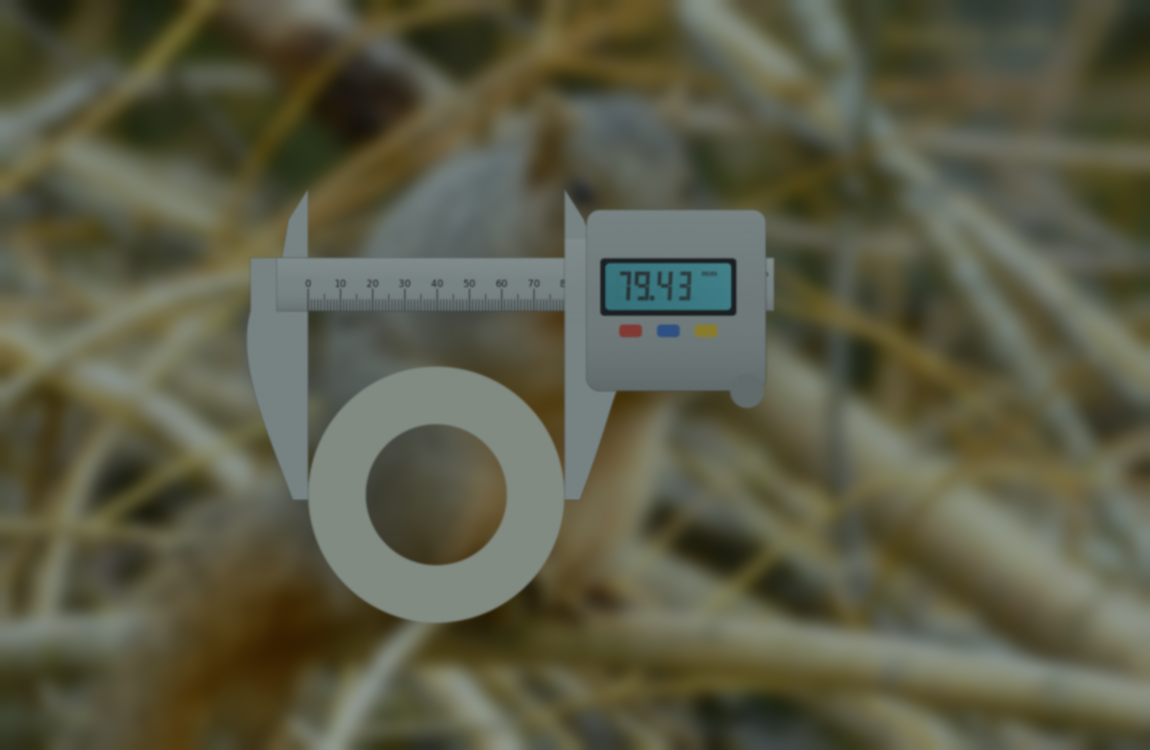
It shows 79.43
